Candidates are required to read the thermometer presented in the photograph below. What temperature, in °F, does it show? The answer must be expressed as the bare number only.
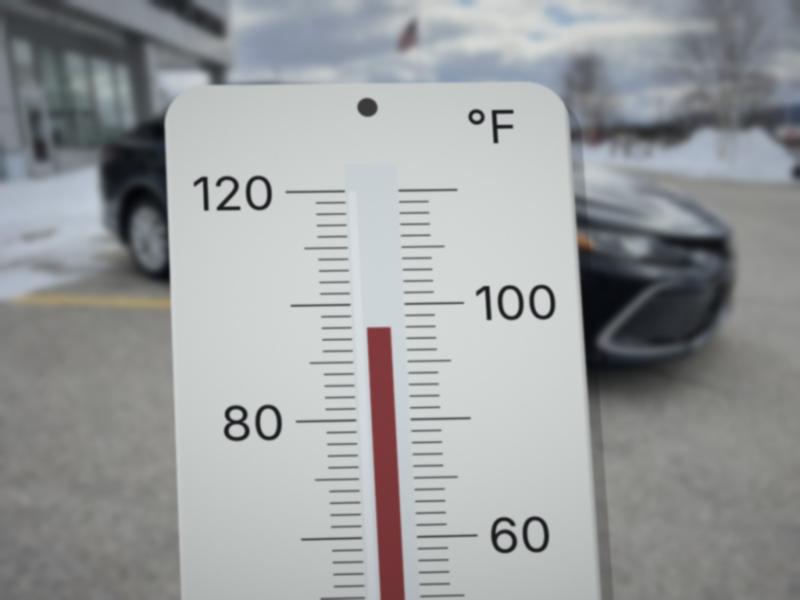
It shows 96
